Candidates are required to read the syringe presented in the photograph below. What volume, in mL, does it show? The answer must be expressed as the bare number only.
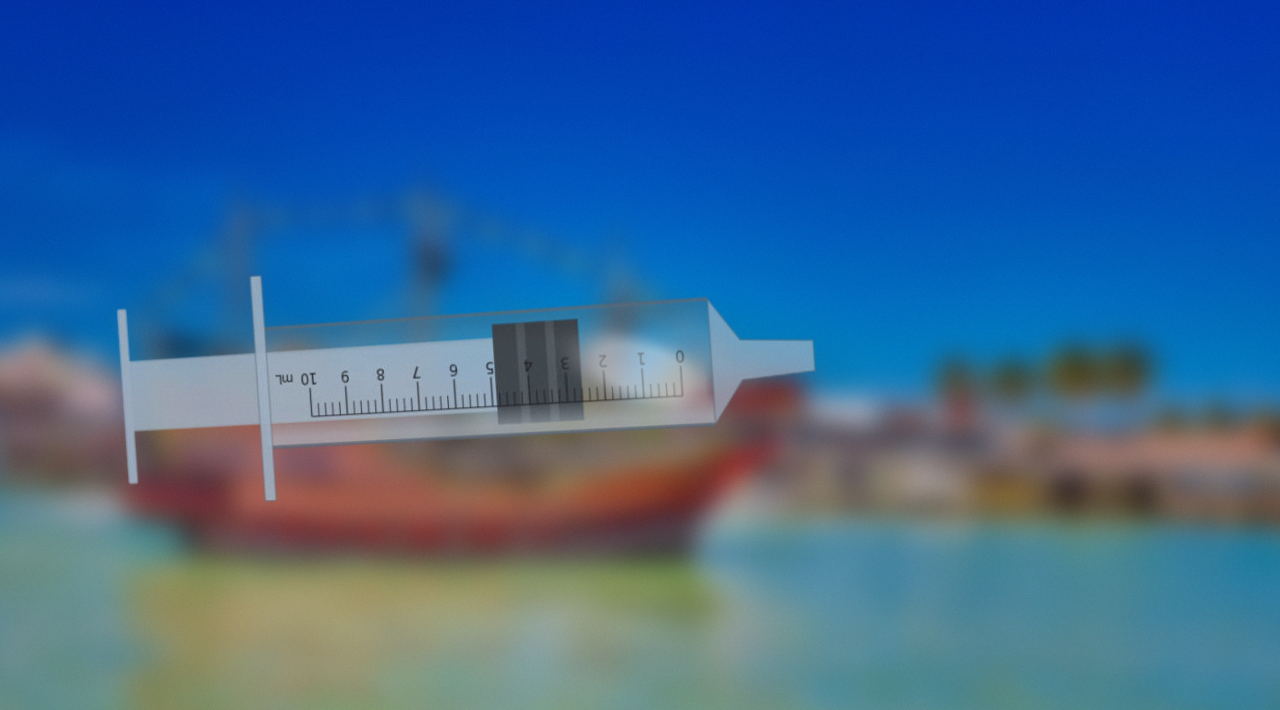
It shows 2.6
